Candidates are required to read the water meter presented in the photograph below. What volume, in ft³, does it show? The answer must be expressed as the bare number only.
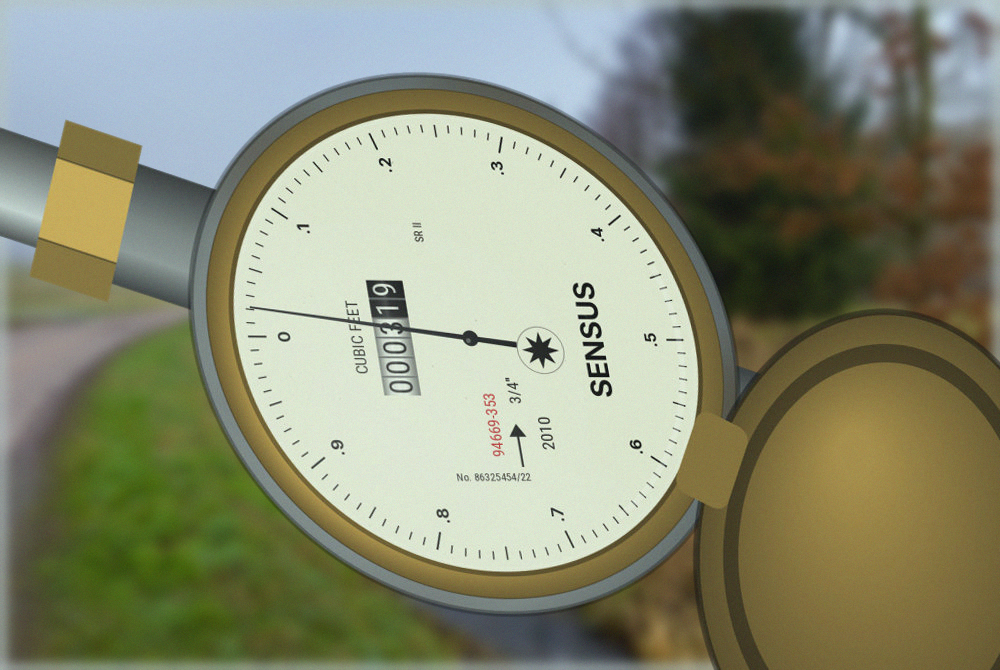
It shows 319.02
